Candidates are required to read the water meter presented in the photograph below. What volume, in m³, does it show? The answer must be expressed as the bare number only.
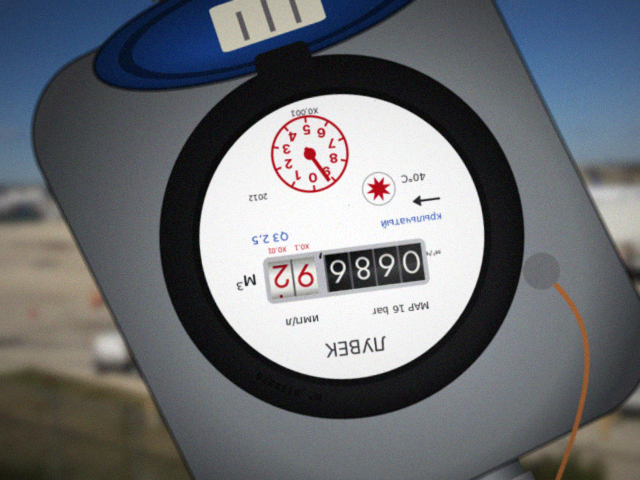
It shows 686.919
